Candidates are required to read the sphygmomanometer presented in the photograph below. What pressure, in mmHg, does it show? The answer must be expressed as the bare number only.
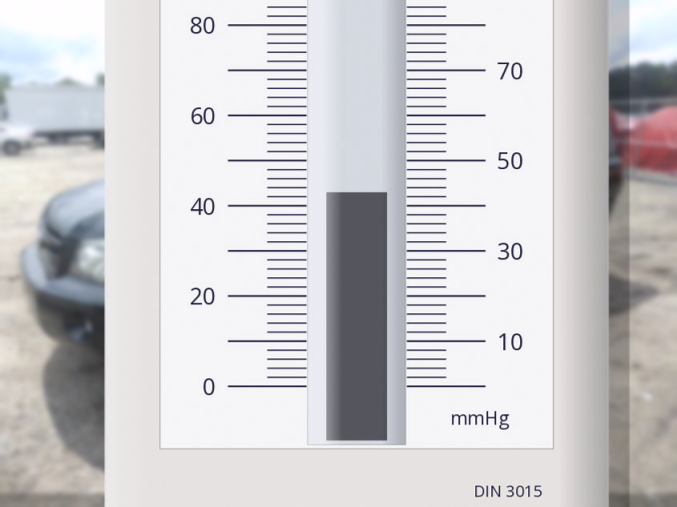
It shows 43
